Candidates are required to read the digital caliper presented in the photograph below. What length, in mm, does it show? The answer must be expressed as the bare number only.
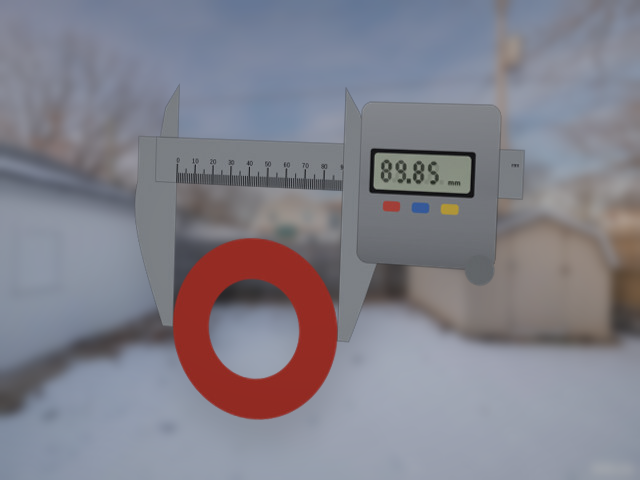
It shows 89.85
